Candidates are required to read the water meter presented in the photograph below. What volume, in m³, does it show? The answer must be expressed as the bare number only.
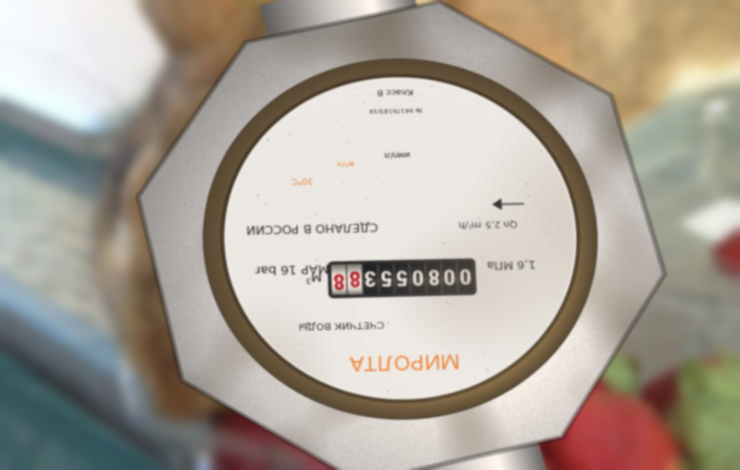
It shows 80553.88
